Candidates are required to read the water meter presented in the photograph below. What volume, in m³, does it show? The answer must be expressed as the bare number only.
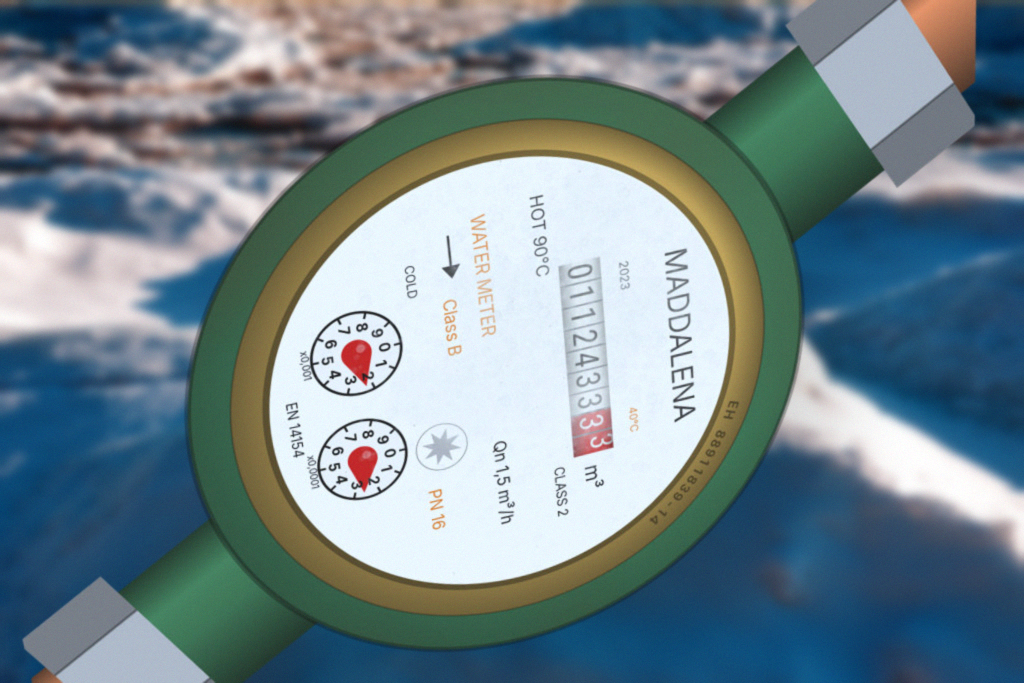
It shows 112433.3322
